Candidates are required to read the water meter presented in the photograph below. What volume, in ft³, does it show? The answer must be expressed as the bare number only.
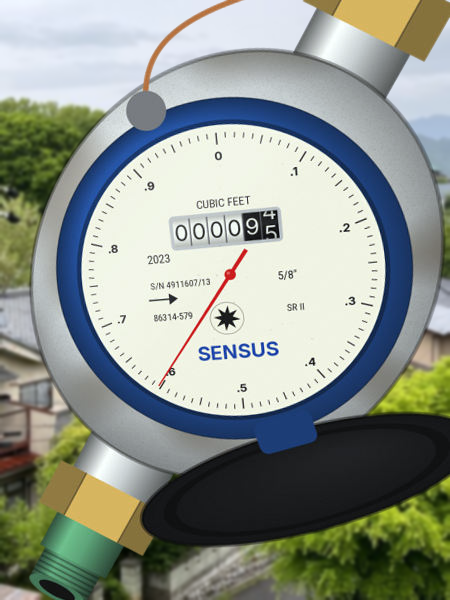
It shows 94.60
